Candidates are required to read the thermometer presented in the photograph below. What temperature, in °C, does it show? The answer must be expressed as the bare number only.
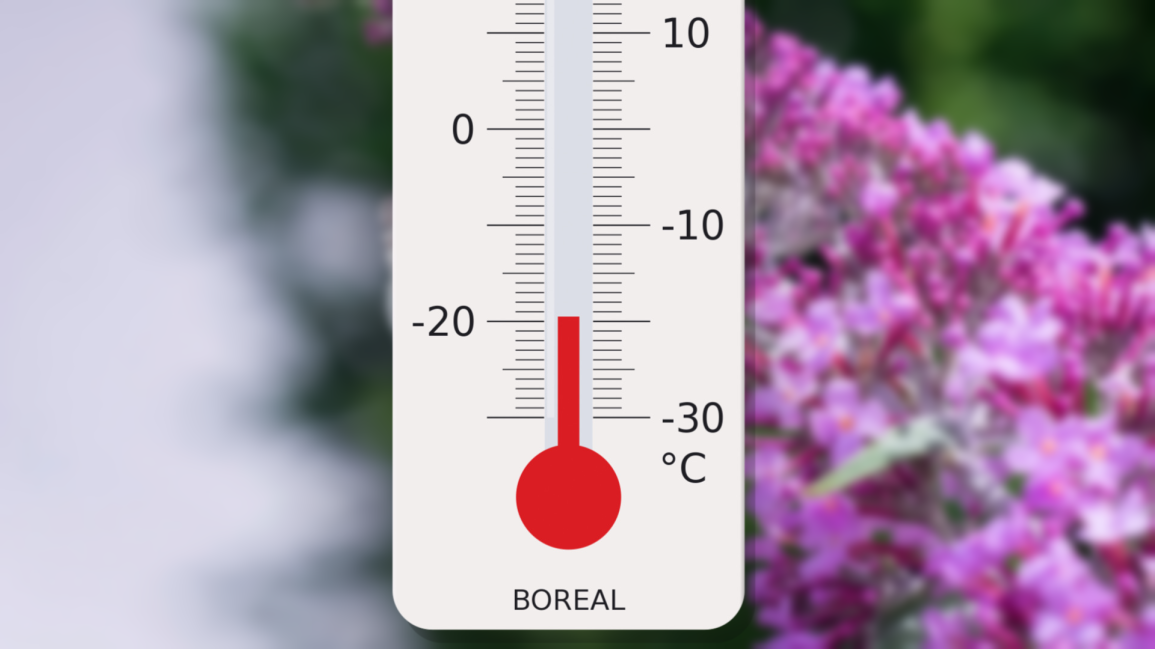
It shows -19.5
